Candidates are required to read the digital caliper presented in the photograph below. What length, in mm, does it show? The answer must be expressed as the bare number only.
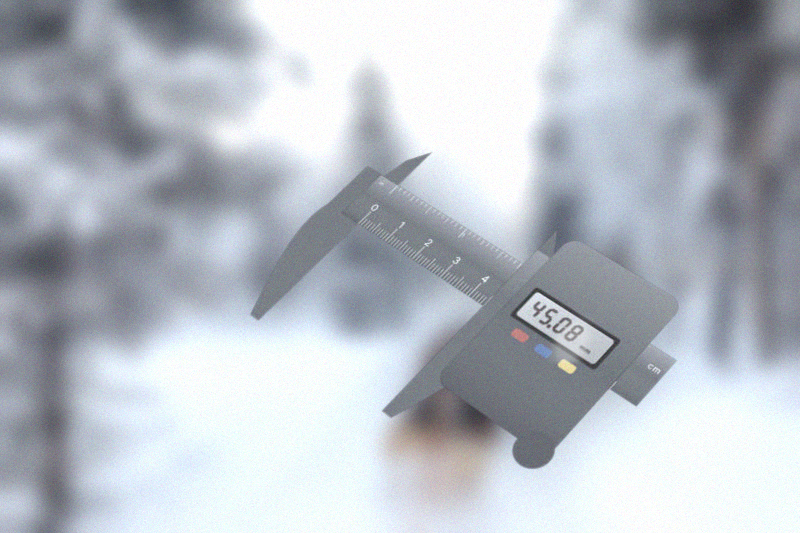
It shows 45.08
